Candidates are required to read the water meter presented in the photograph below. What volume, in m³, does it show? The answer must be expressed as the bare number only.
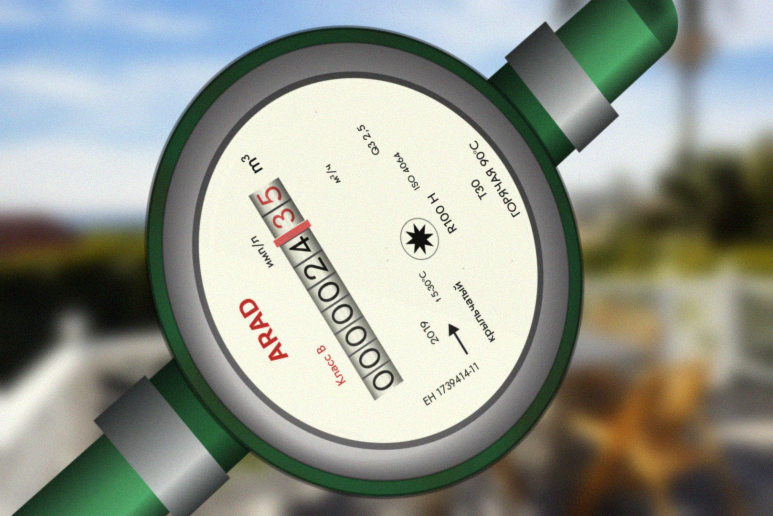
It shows 24.35
